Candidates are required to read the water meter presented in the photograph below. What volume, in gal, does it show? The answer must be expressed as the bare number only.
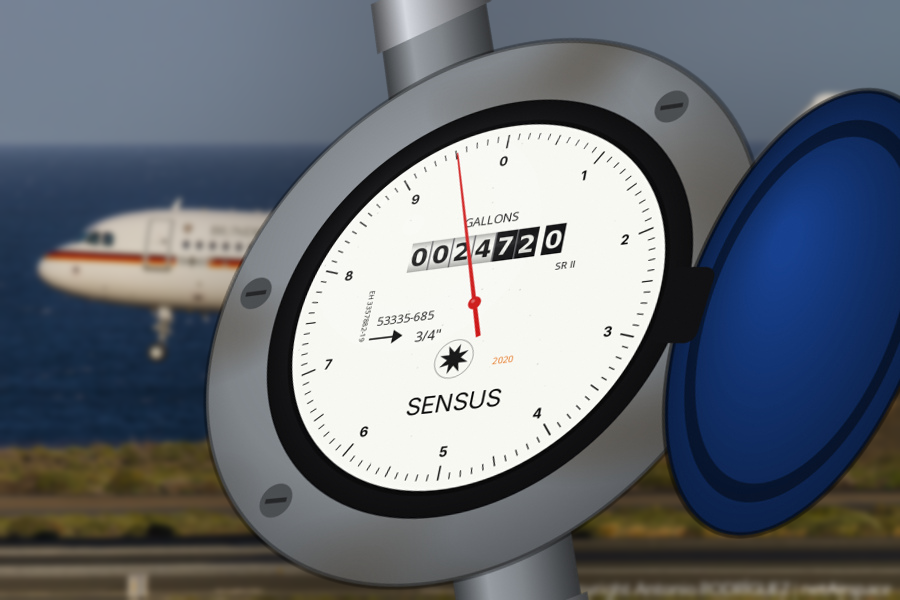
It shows 24719.5
